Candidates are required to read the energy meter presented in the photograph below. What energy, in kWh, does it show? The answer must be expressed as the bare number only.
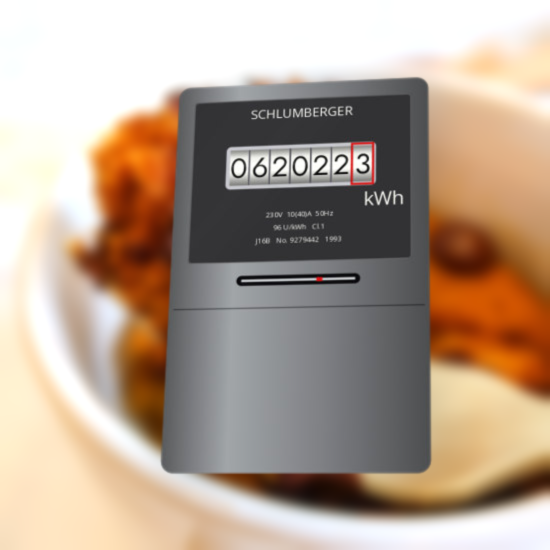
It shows 62022.3
